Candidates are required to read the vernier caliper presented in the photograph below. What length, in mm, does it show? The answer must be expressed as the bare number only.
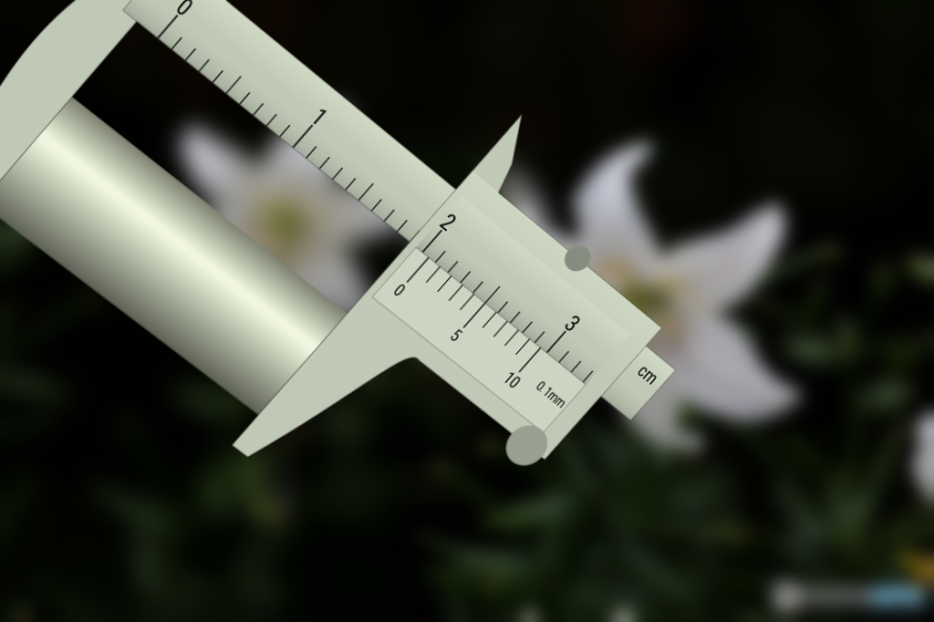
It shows 20.5
